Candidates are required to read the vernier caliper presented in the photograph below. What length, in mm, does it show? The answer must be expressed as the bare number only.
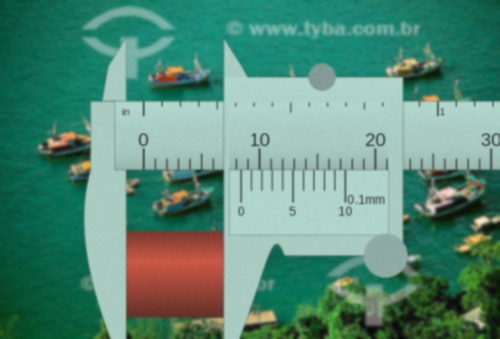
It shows 8.4
